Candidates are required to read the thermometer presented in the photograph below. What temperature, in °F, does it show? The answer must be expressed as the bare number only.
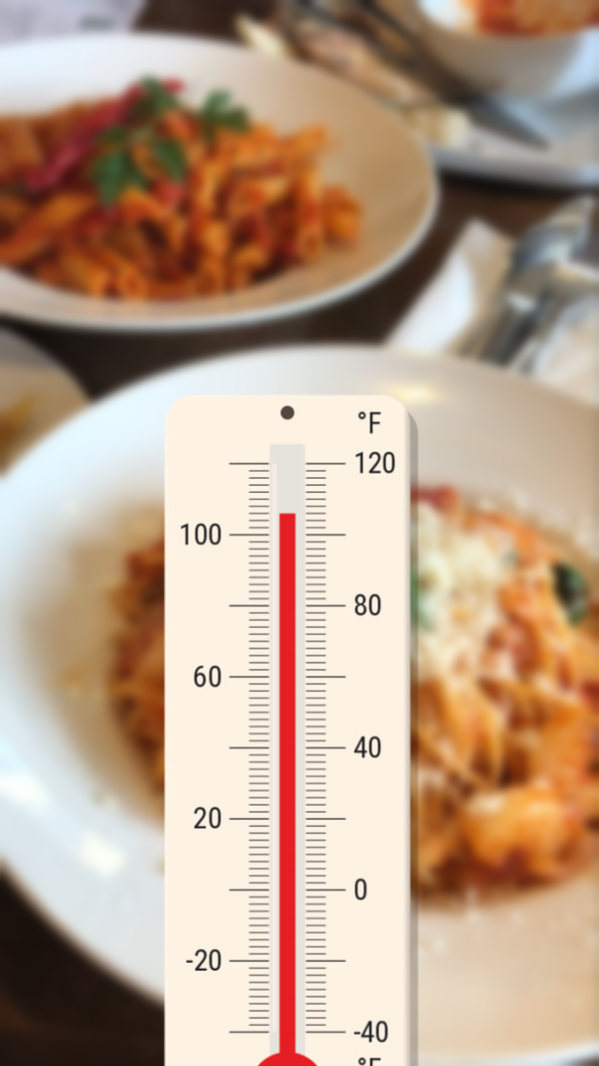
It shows 106
